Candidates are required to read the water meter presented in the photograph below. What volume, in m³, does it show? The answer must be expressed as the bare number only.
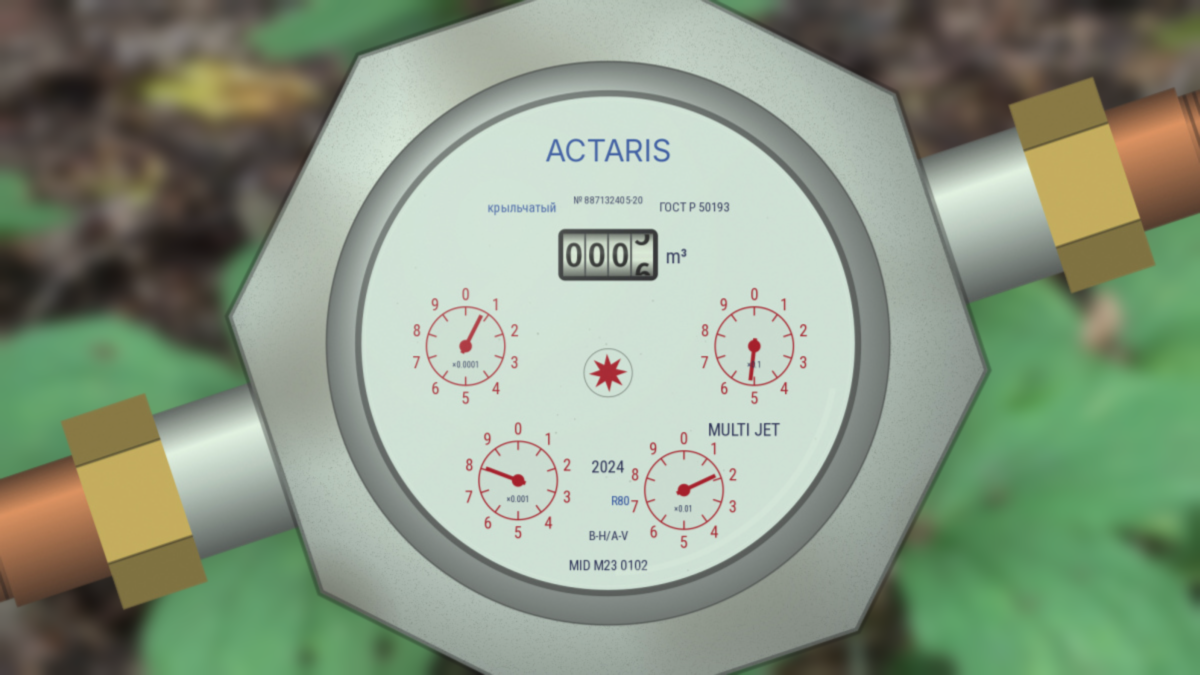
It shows 5.5180
